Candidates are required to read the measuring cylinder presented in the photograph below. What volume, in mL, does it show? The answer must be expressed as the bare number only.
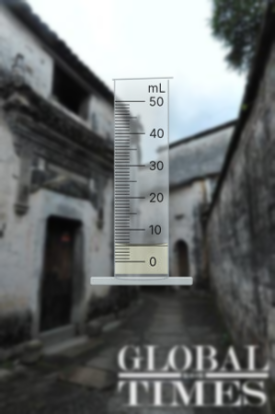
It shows 5
